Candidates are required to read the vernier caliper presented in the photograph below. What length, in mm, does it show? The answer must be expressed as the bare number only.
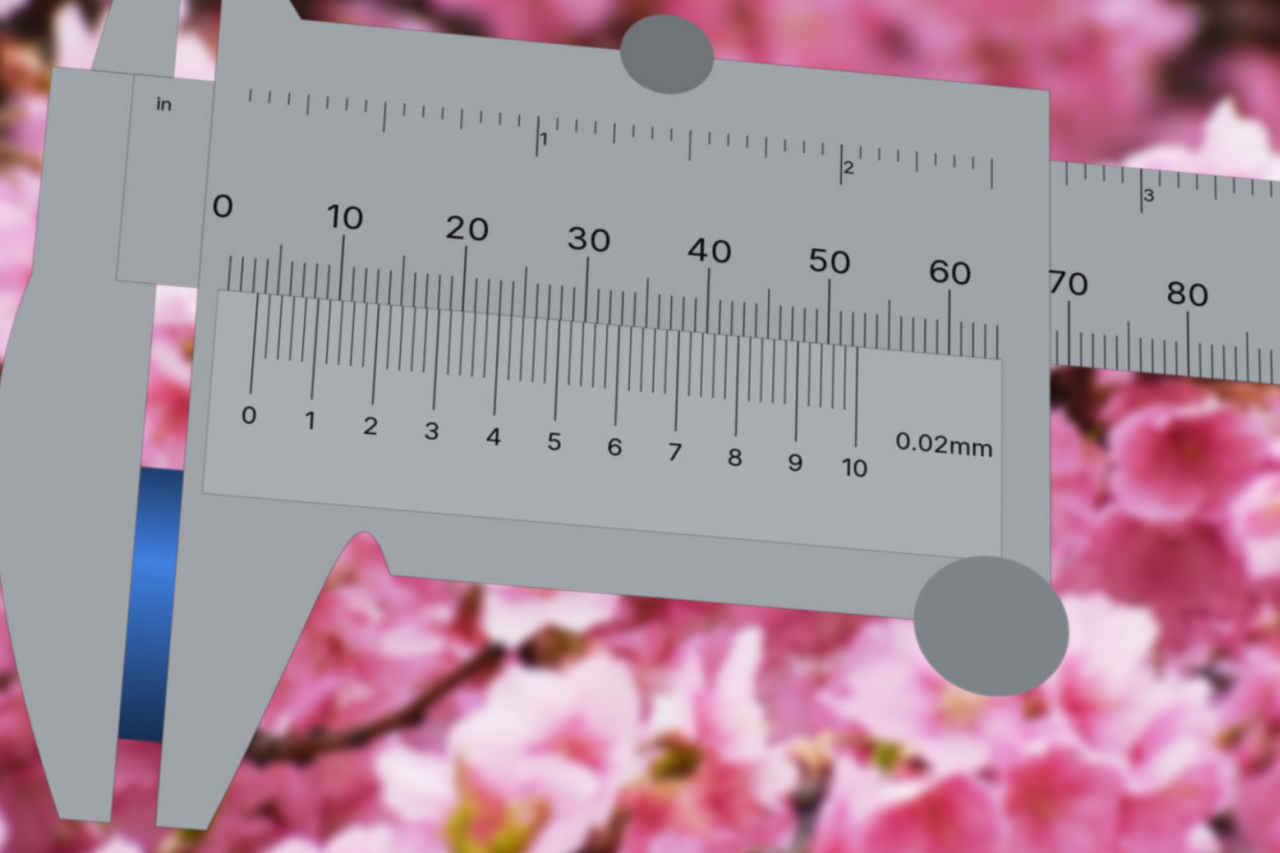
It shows 3.4
